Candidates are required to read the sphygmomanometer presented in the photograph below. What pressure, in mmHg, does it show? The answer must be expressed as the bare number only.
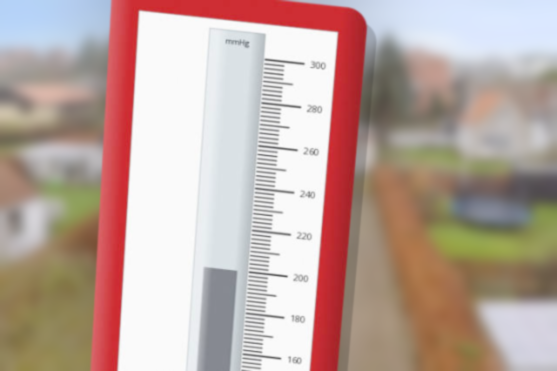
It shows 200
